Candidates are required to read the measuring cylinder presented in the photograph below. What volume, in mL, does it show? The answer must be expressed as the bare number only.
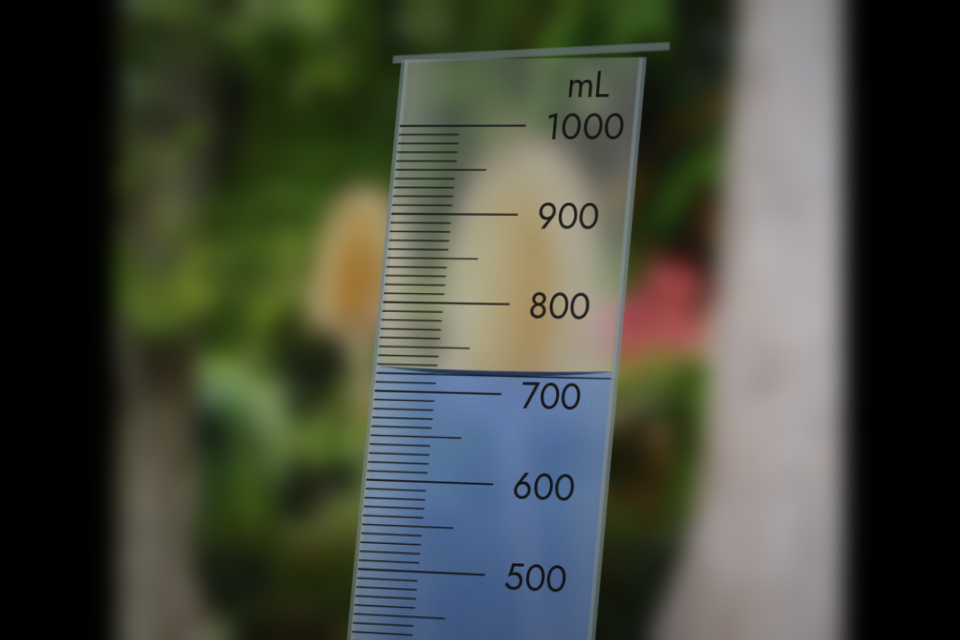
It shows 720
